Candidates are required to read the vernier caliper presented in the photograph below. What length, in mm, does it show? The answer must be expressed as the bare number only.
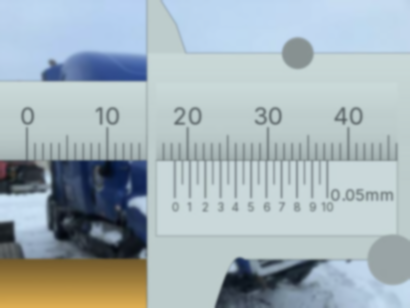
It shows 18.4
